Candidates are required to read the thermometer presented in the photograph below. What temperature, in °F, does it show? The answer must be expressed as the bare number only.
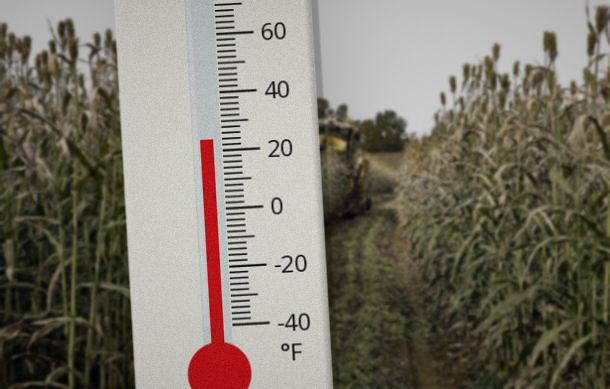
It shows 24
